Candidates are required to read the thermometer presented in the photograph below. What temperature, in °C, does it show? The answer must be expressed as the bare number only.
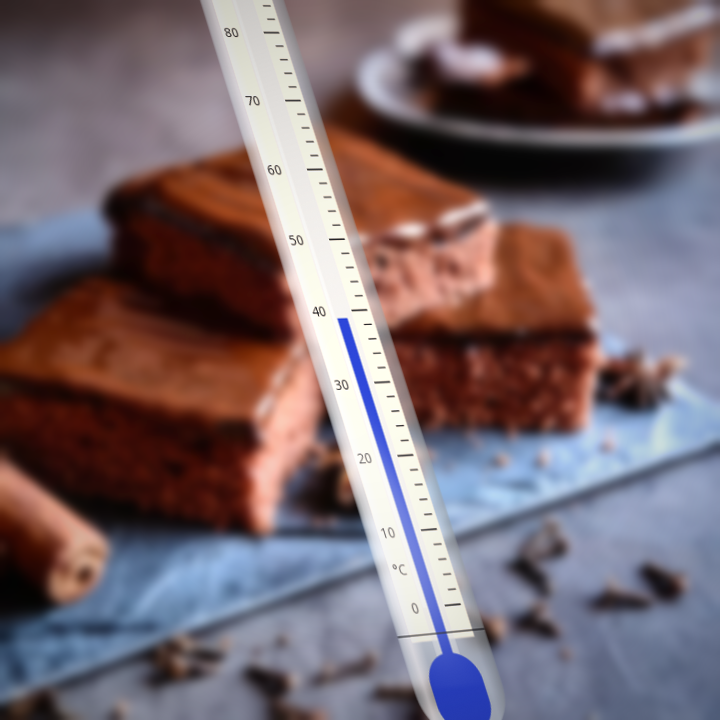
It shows 39
